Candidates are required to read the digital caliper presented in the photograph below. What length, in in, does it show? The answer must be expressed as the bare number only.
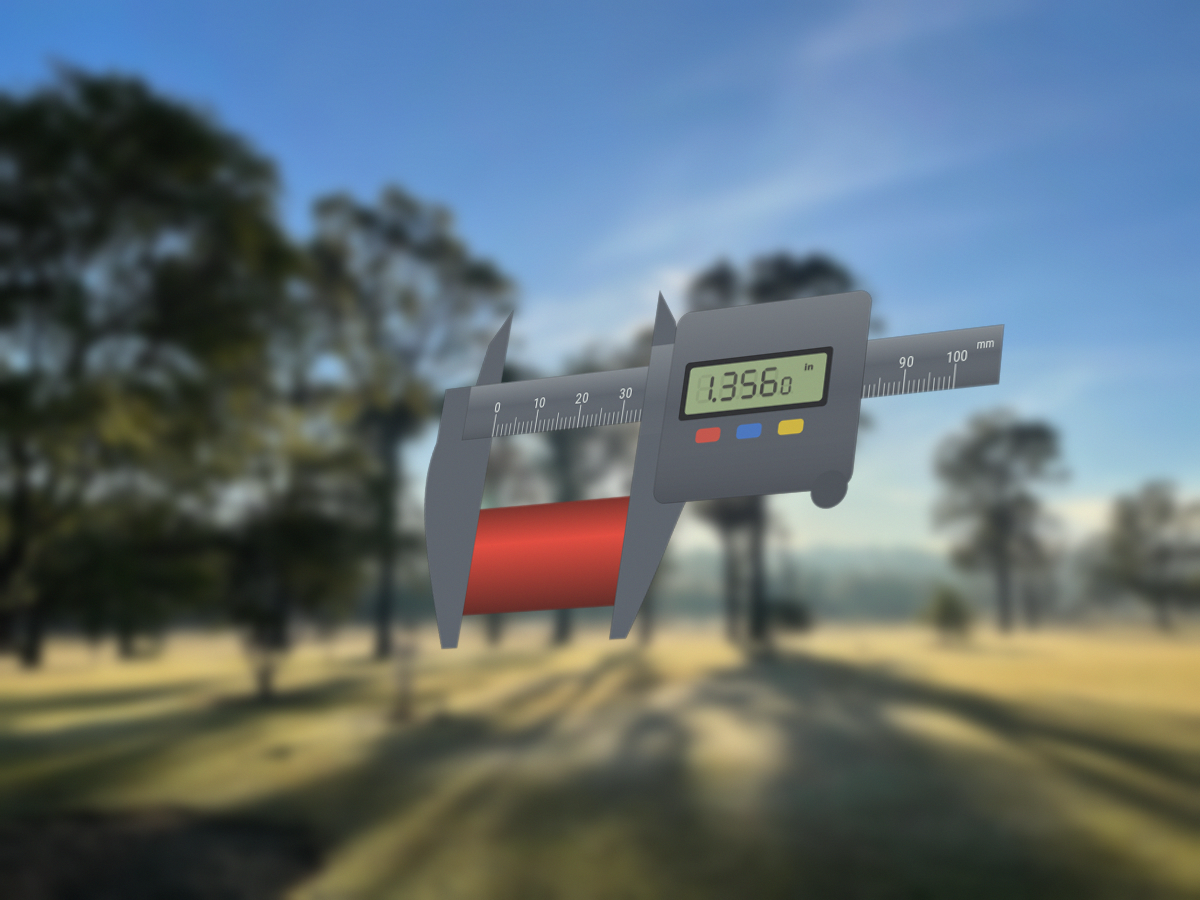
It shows 1.3560
